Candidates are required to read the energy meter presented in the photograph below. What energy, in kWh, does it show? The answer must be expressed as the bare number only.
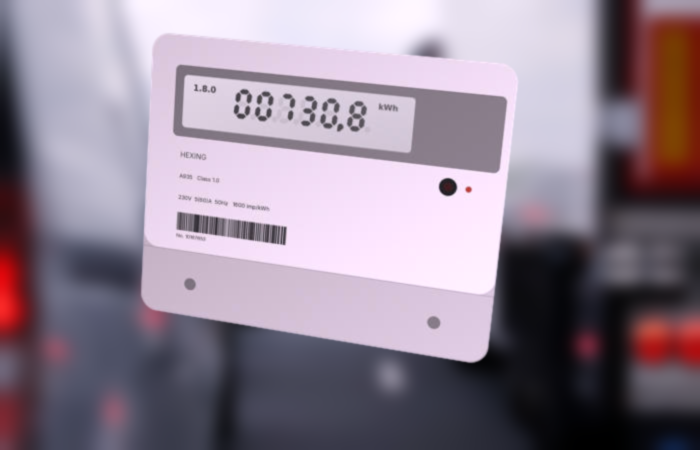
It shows 730.8
